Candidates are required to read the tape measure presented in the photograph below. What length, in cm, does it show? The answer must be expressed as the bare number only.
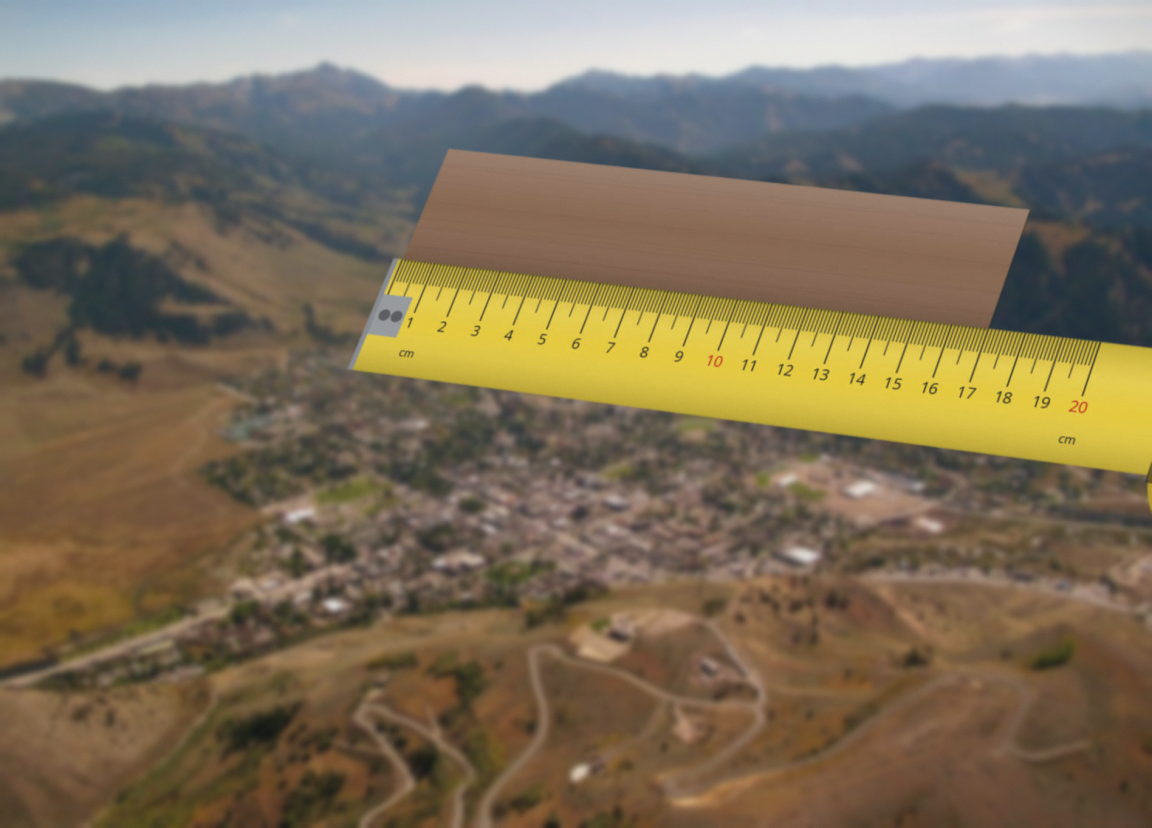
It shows 17
